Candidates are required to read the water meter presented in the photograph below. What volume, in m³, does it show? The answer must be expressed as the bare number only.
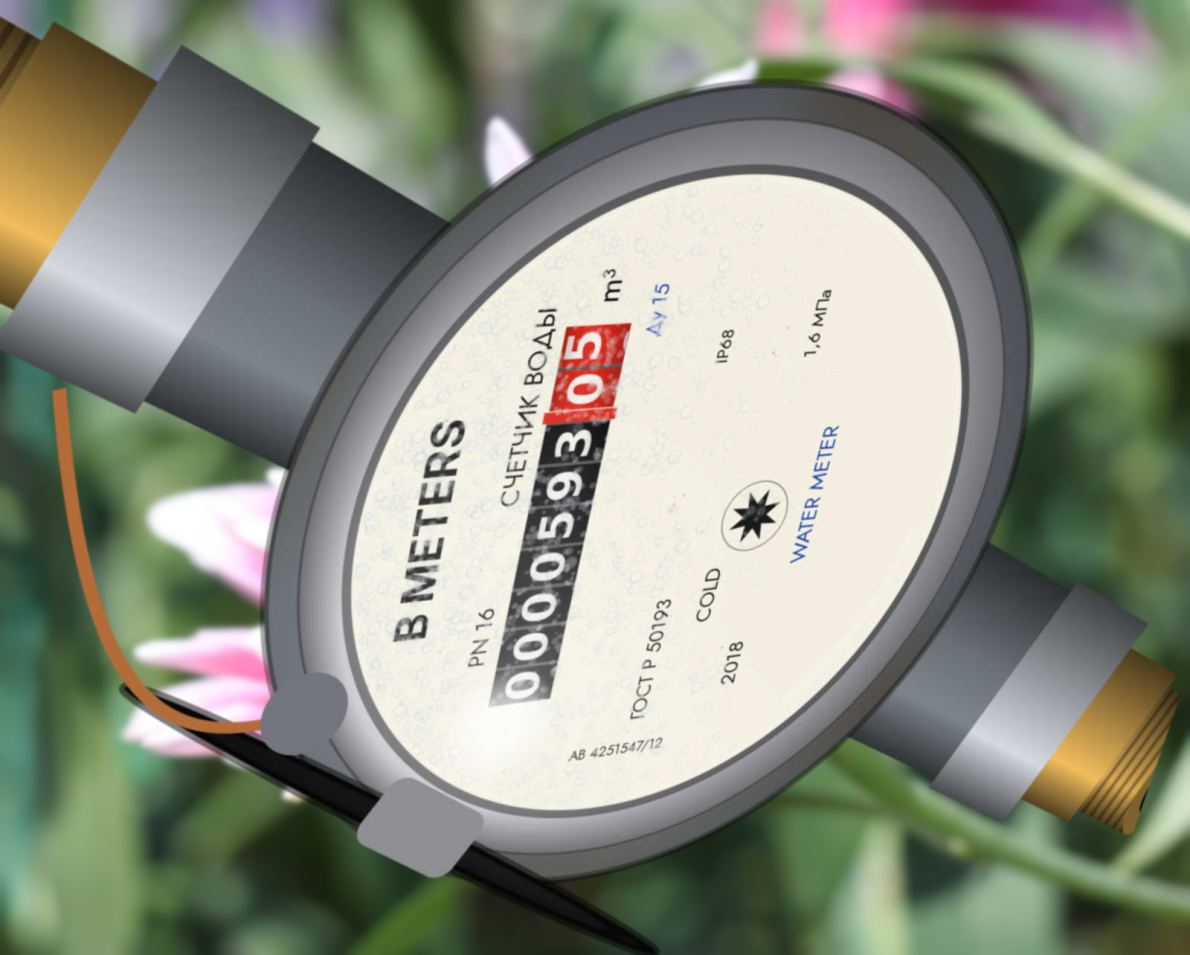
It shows 593.05
